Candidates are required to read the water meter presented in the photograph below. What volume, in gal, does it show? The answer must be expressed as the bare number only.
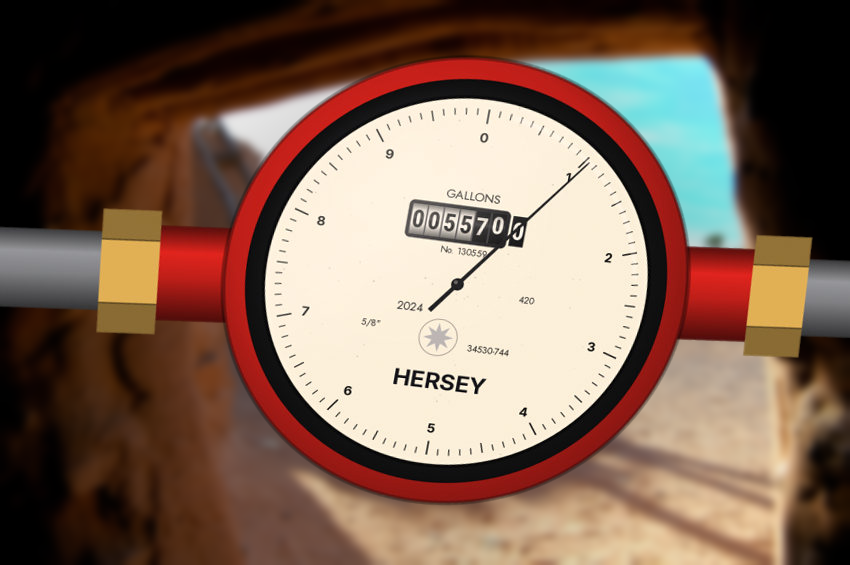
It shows 55701.0
